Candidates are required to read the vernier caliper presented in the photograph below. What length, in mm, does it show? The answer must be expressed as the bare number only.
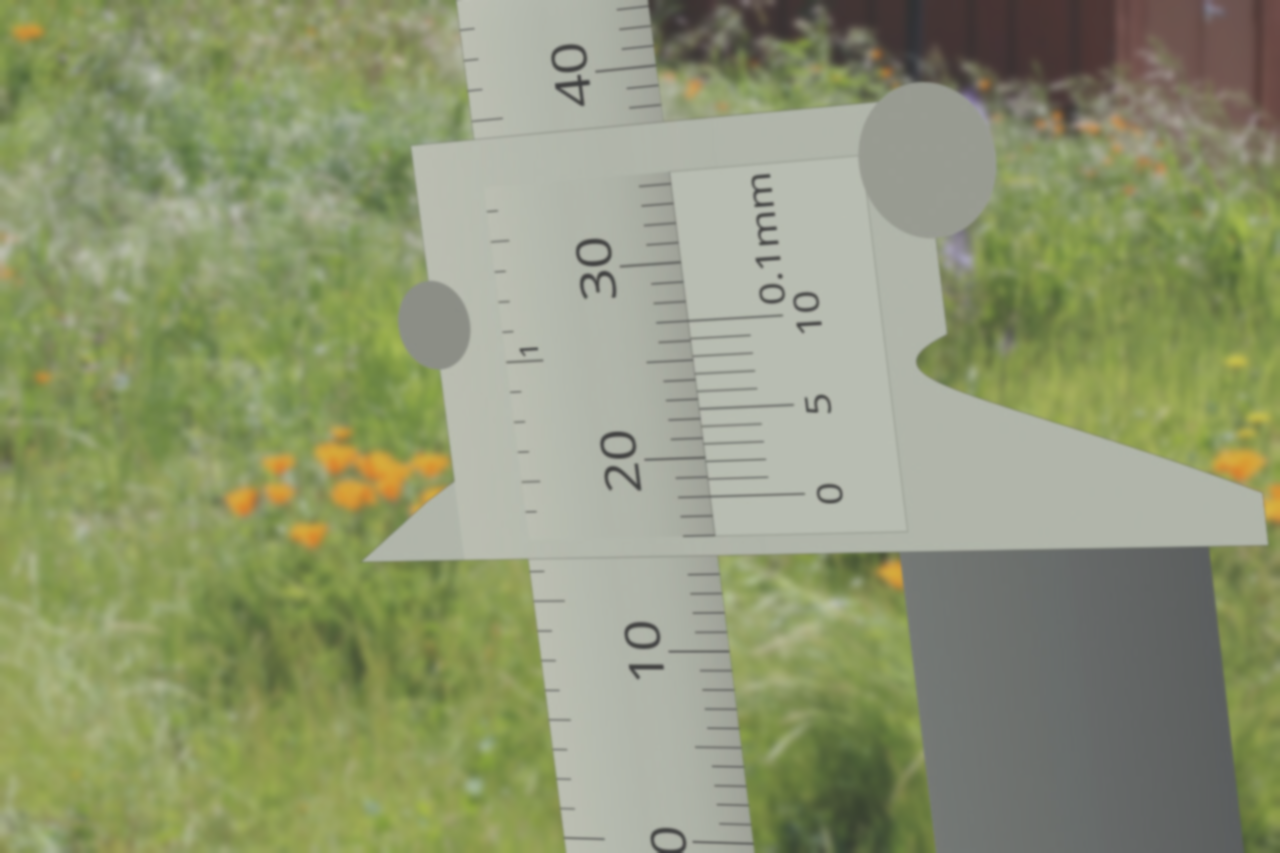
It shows 18.0
